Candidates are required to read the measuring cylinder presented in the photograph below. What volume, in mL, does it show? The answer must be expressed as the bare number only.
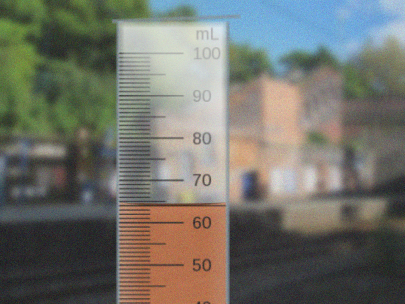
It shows 64
